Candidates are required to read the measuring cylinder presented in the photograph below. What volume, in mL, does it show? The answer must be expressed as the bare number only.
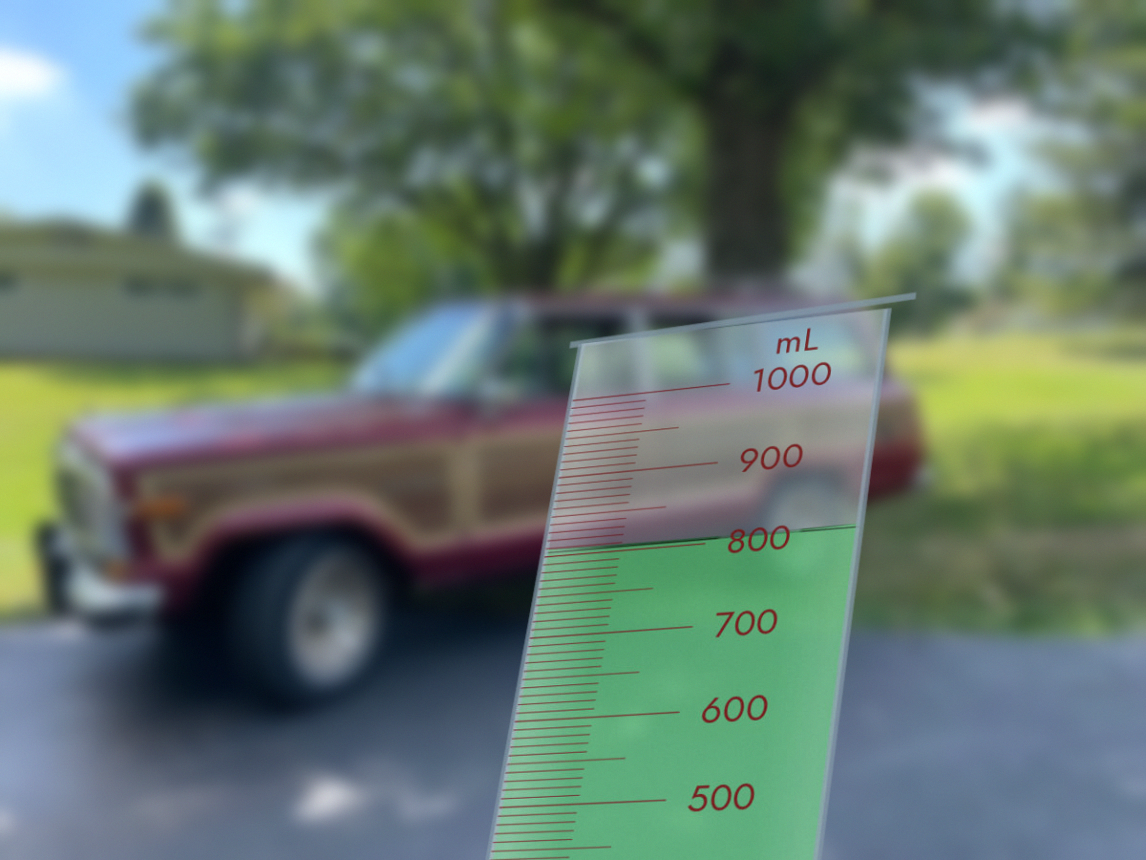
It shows 805
